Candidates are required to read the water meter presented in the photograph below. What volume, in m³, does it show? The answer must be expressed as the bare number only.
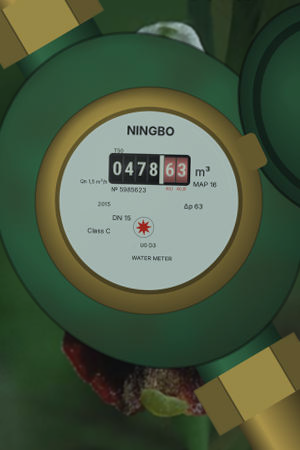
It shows 478.63
